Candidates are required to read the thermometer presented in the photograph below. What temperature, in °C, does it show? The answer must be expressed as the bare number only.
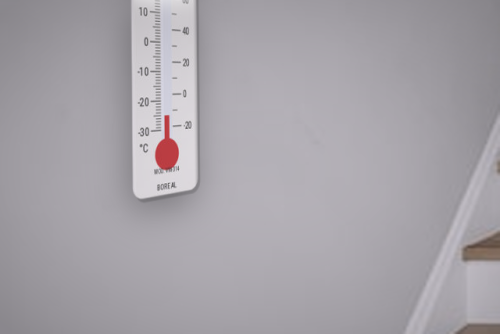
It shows -25
